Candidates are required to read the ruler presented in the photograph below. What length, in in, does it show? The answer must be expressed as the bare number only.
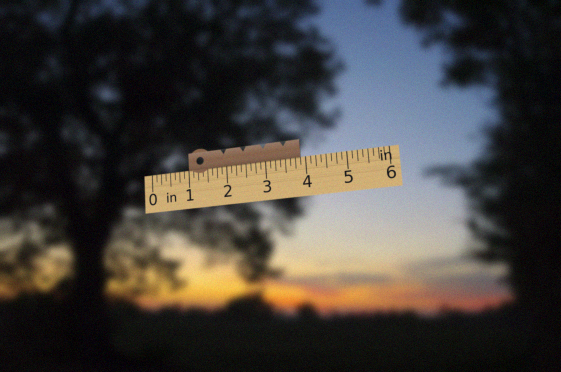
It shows 2.875
